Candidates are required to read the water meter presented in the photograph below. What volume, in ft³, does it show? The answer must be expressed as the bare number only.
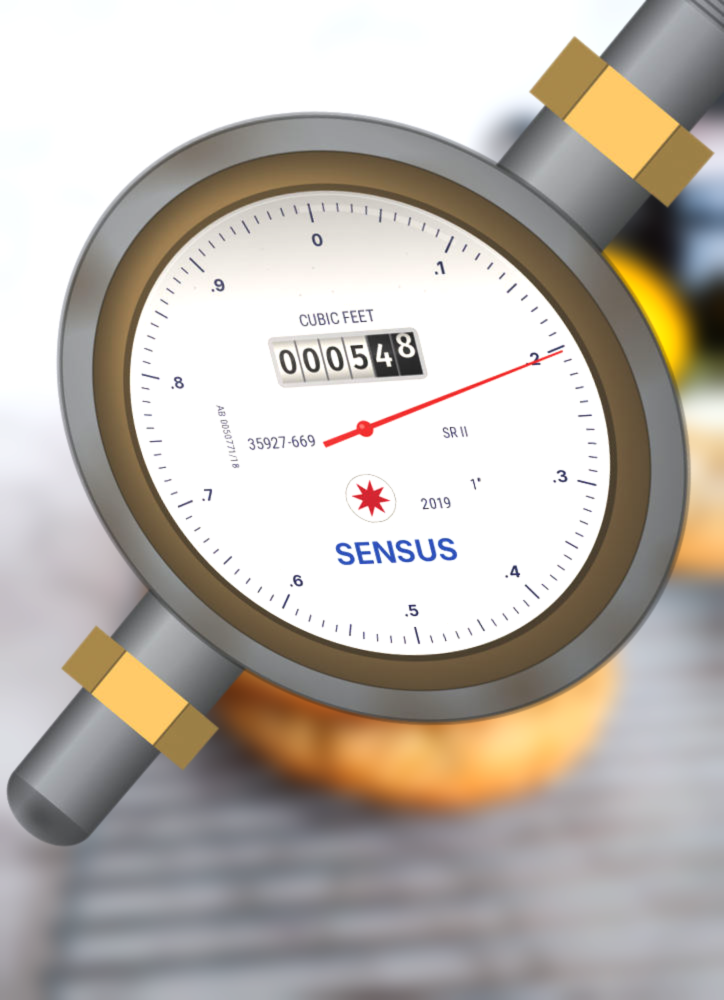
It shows 548.20
